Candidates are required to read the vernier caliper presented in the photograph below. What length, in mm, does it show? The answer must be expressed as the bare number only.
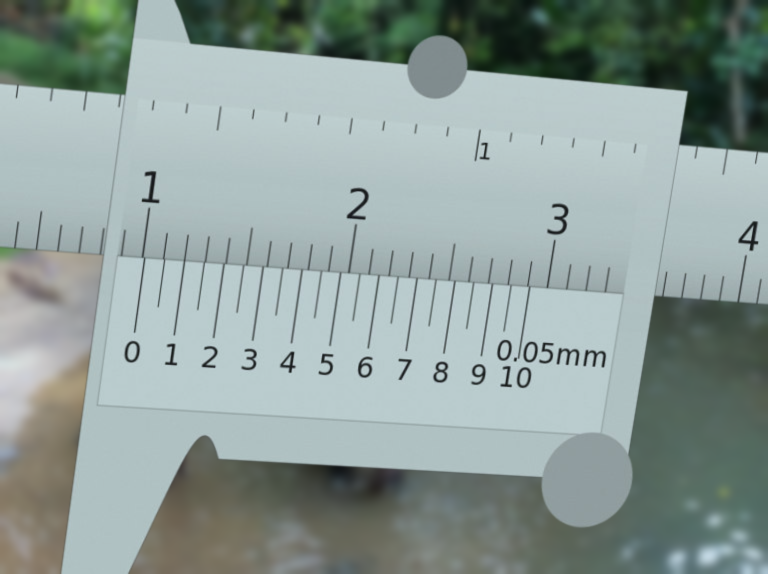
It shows 10.1
